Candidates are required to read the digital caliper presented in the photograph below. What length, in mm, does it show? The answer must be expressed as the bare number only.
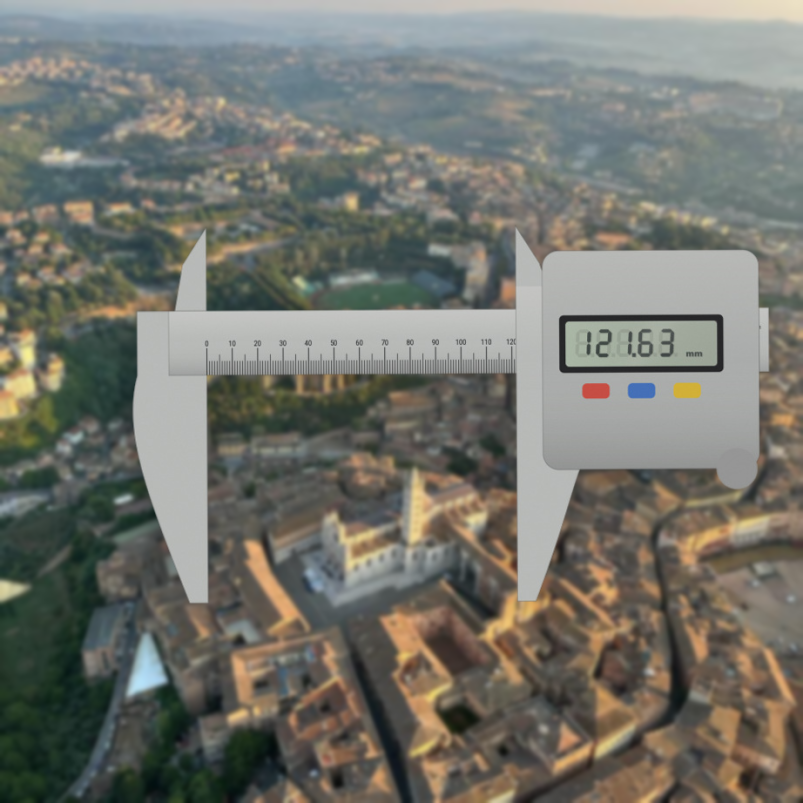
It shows 121.63
